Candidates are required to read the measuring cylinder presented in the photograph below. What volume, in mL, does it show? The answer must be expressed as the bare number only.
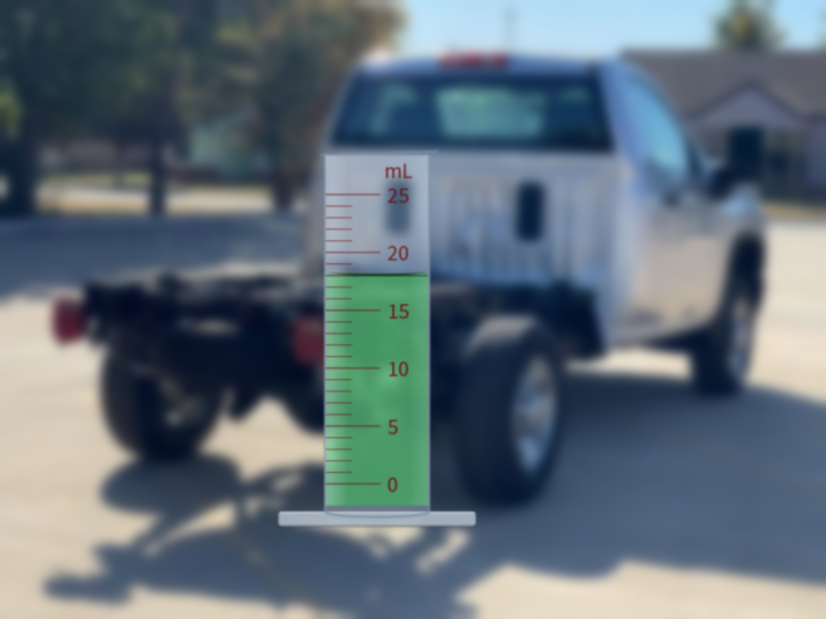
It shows 18
